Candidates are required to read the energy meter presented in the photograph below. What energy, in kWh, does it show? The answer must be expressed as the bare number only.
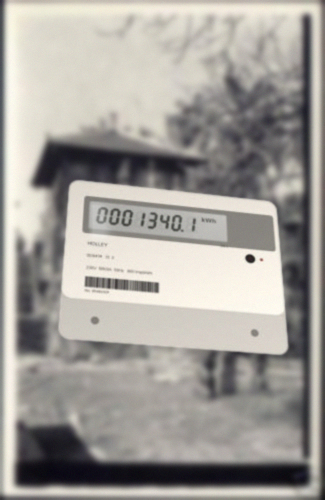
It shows 1340.1
